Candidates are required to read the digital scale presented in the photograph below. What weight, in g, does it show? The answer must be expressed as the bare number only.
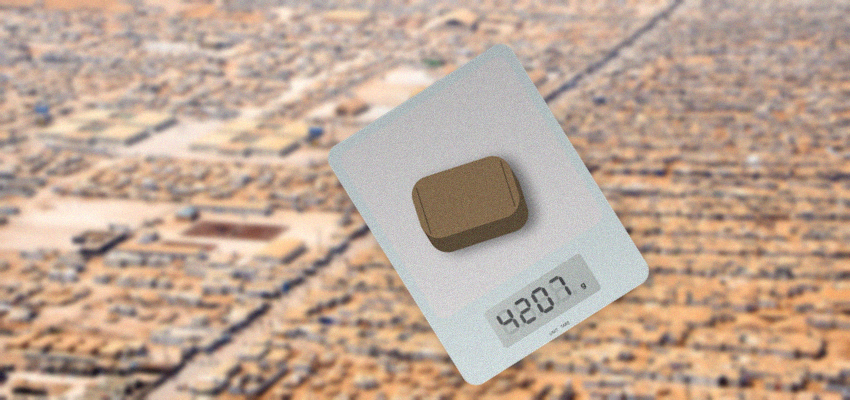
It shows 4207
